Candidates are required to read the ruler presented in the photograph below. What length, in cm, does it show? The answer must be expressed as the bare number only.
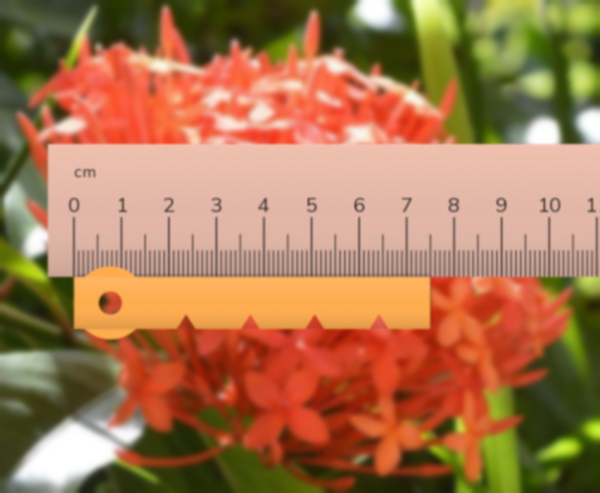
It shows 7.5
